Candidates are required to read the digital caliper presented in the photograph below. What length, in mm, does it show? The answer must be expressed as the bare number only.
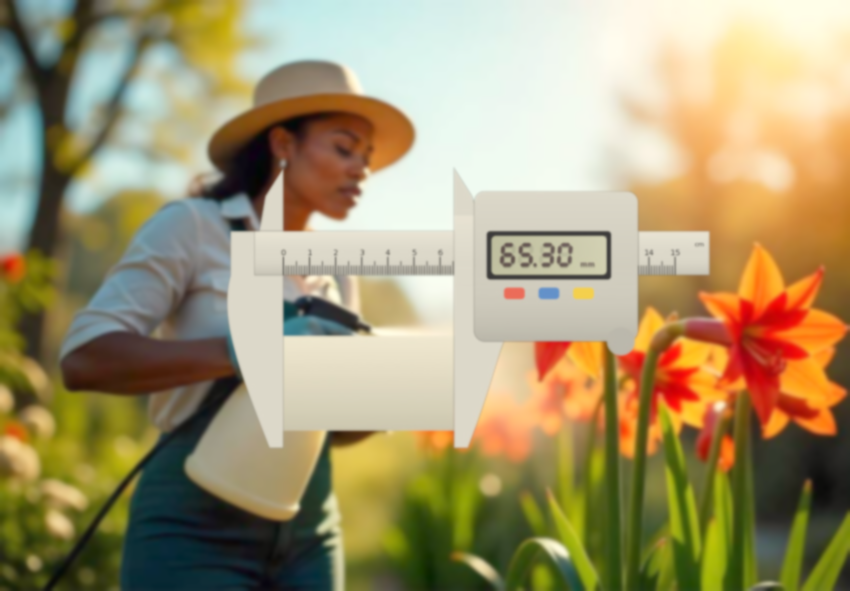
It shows 65.30
